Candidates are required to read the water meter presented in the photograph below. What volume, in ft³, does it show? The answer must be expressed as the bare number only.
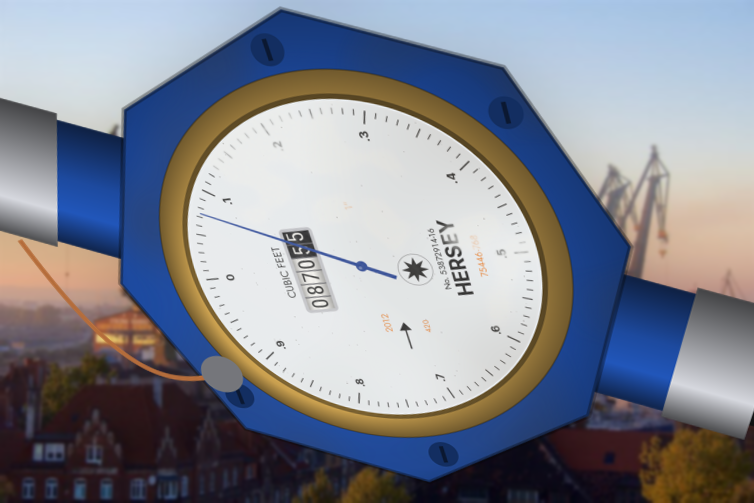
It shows 87055.07
